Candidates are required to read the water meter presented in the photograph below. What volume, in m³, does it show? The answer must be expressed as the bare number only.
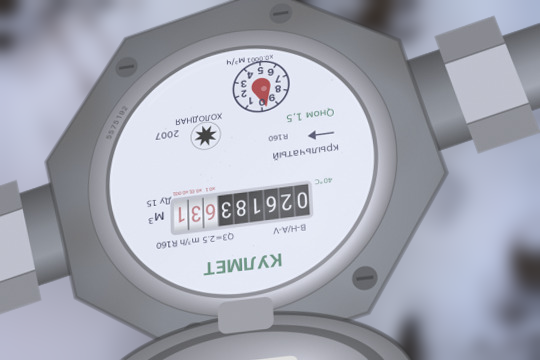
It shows 26183.6309
